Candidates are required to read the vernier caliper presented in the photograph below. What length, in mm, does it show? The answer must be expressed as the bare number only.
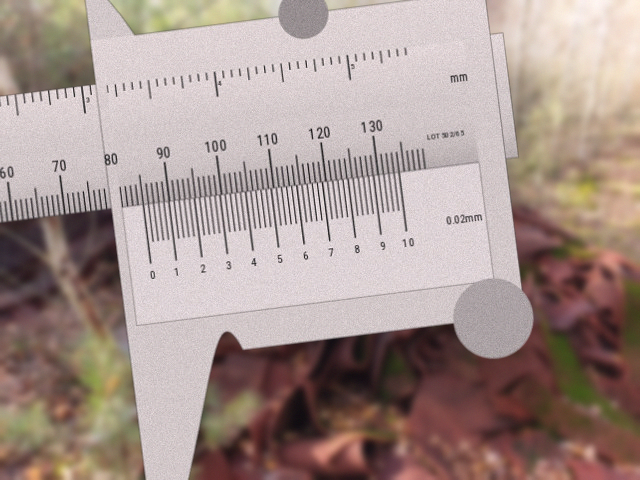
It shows 85.0
